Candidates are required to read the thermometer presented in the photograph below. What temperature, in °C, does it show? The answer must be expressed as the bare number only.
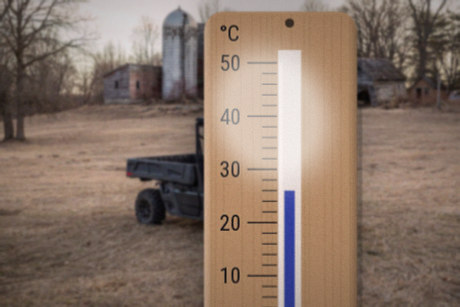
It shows 26
